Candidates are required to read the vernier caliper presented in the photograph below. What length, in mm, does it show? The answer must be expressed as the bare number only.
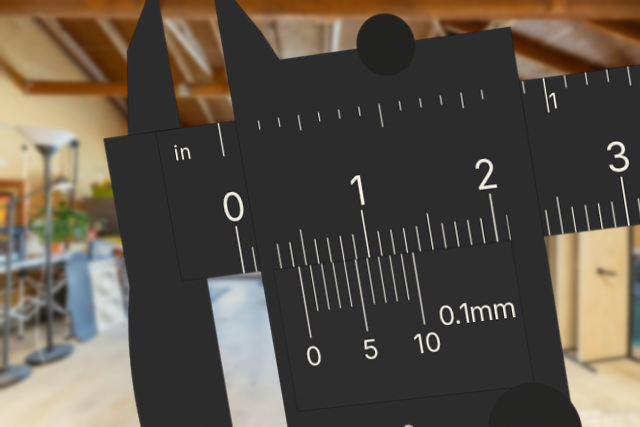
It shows 4.4
